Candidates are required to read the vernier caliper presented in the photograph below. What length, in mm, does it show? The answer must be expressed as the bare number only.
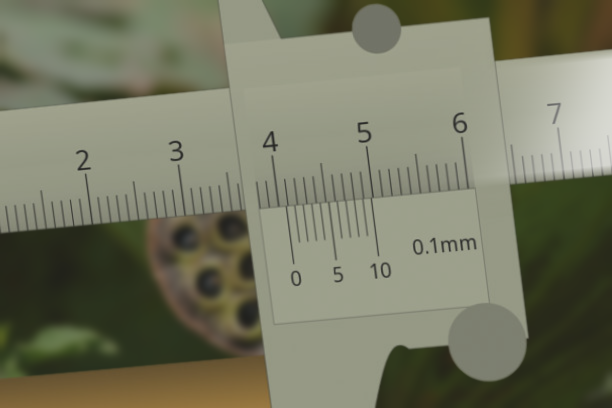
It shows 40.8
